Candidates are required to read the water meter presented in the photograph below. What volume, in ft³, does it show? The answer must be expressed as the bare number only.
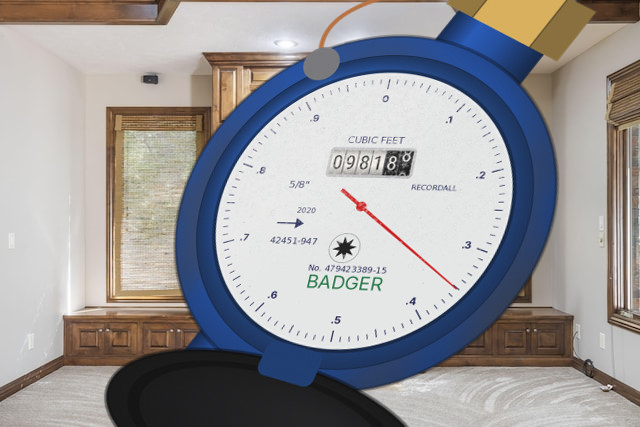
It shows 98188.35
